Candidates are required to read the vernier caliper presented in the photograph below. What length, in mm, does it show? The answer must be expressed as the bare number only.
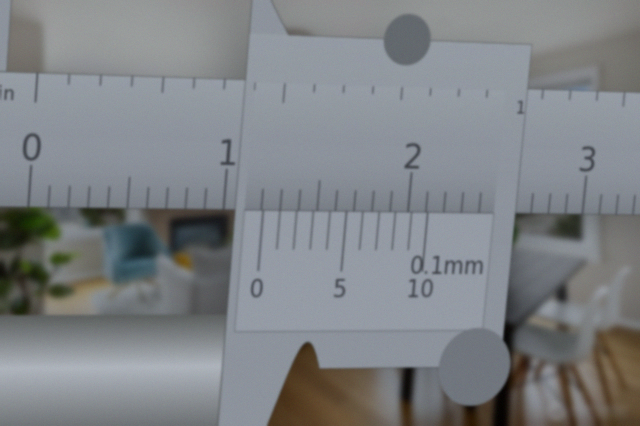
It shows 12.1
